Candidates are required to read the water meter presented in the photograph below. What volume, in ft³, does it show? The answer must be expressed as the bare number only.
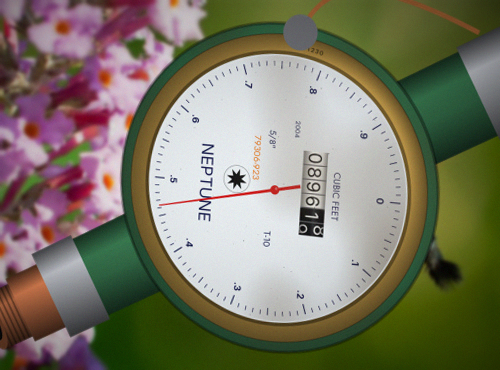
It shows 89618.46
